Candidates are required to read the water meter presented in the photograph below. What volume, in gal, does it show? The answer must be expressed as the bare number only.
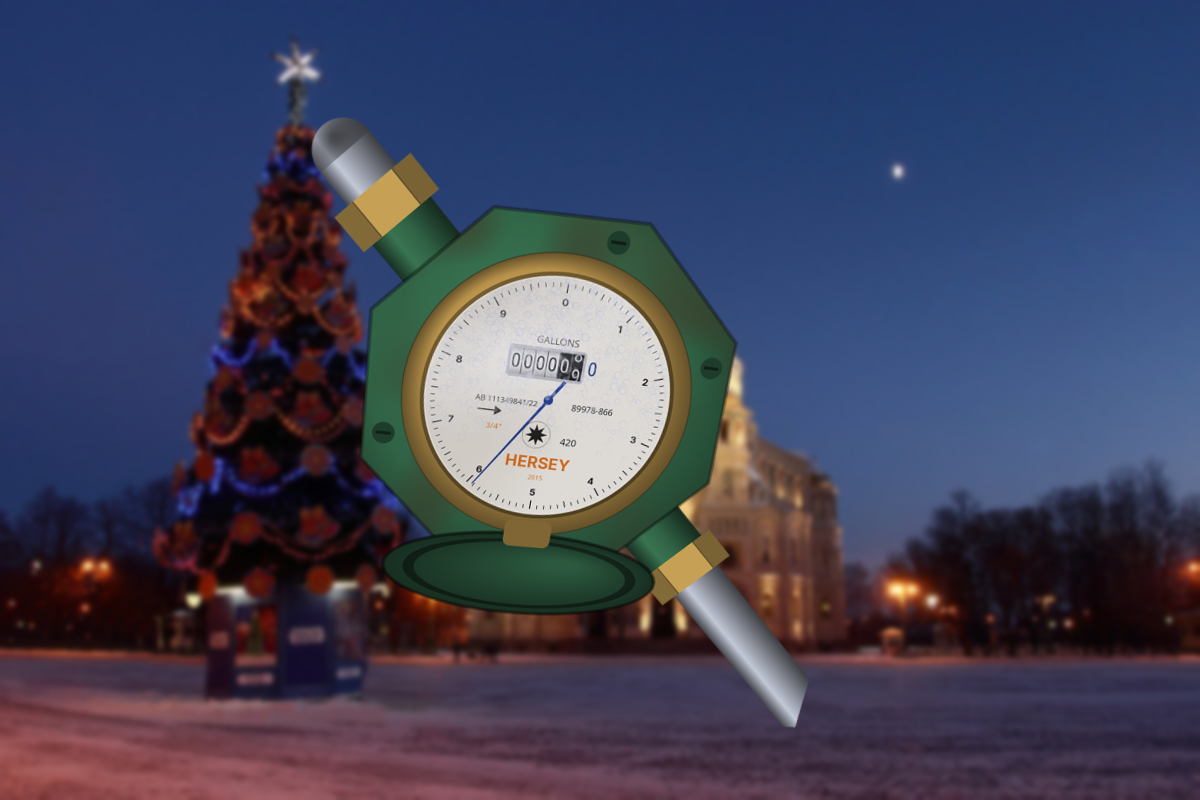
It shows 85.9
